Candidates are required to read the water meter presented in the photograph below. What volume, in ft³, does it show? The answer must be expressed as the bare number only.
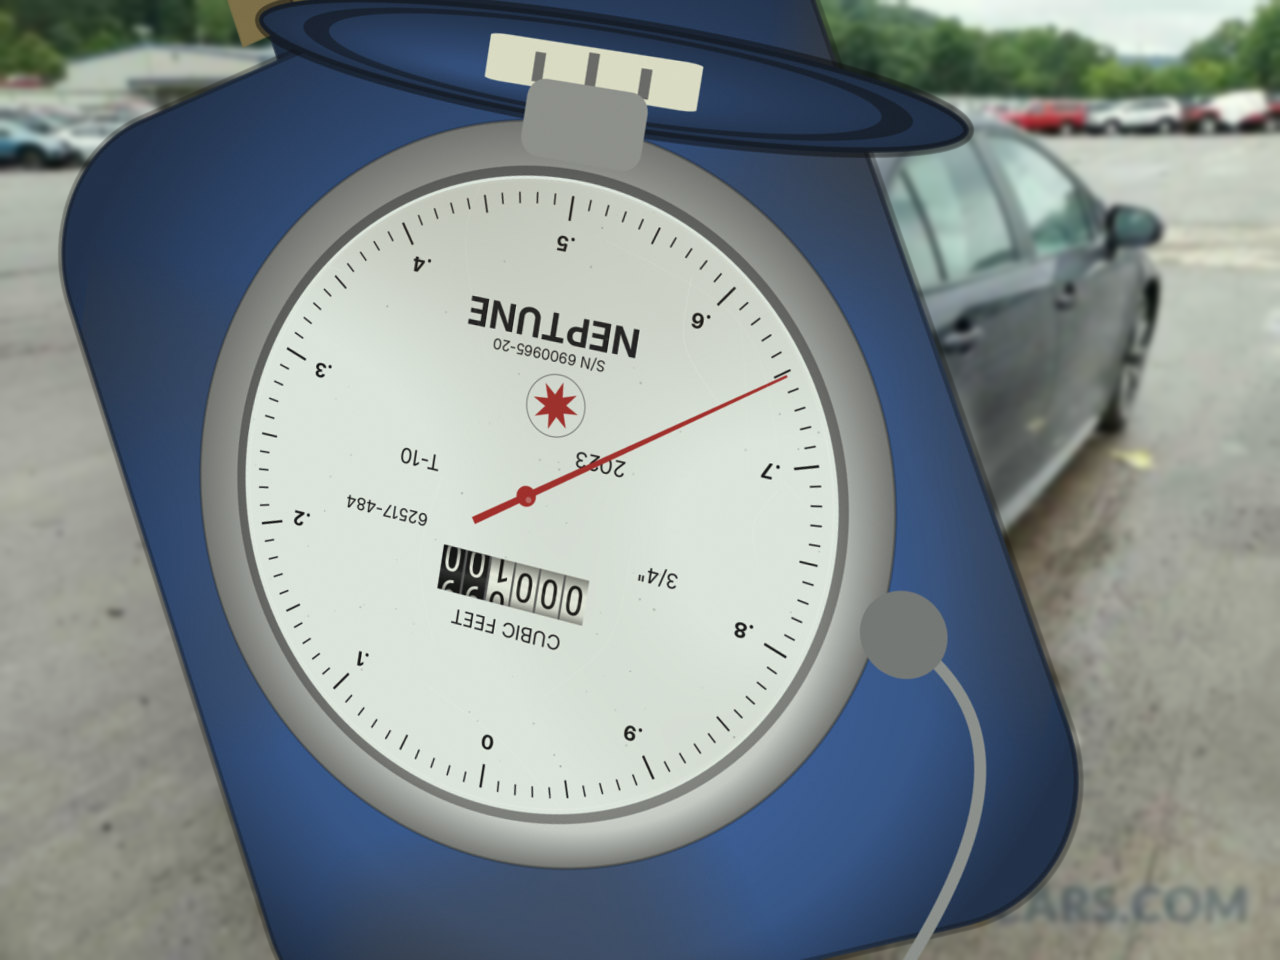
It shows 99.65
